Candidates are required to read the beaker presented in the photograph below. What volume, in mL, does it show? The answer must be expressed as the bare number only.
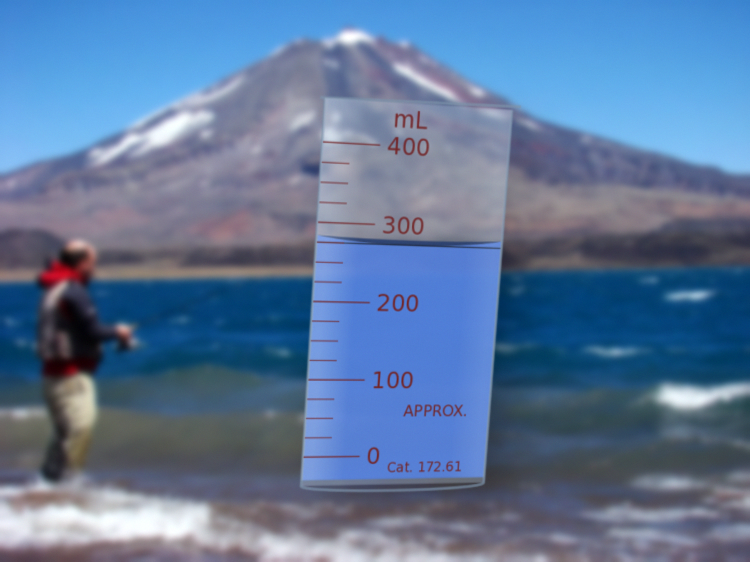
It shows 275
